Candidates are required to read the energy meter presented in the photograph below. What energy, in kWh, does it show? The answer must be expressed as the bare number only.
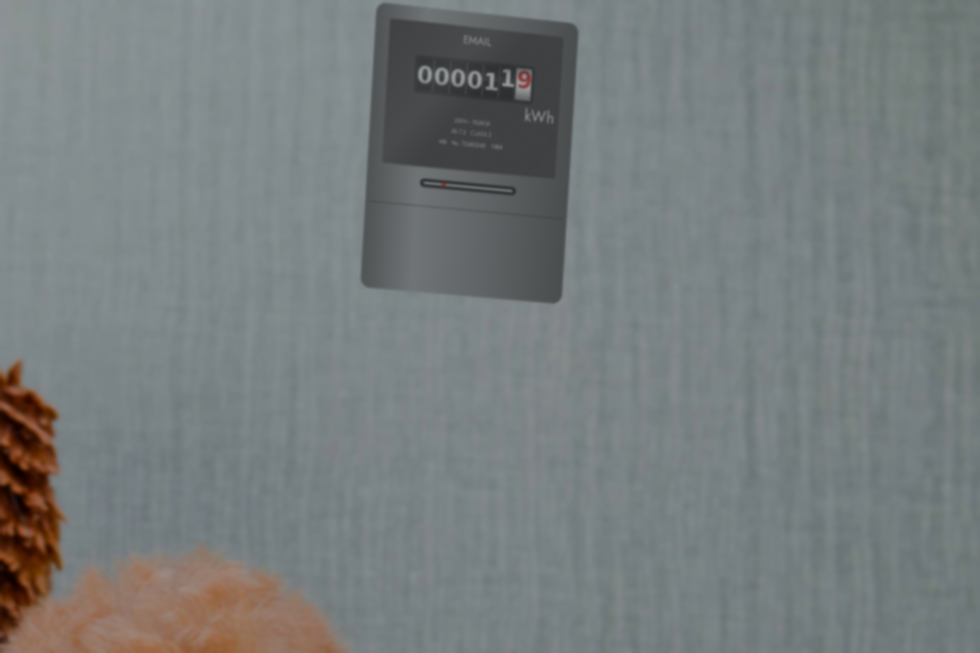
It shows 11.9
